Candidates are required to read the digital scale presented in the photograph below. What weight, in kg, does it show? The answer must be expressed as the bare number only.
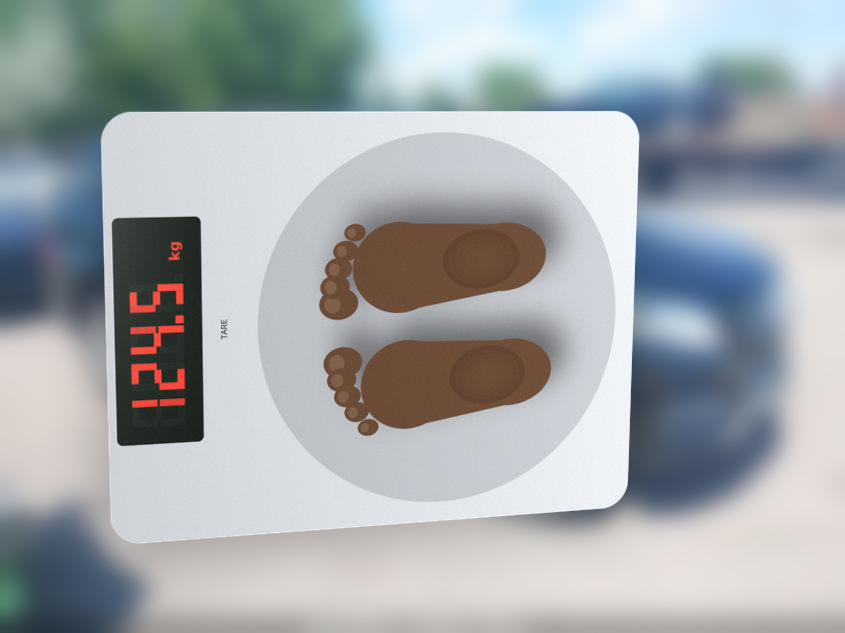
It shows 124.5
